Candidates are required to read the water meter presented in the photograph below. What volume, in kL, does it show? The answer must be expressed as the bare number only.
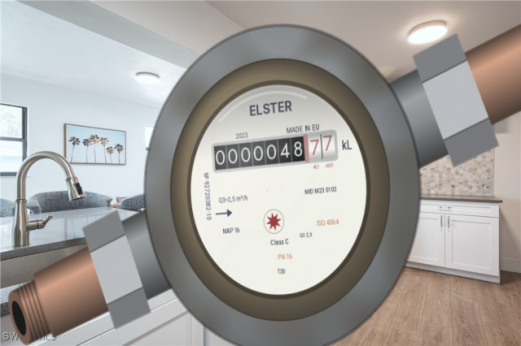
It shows 48.77
